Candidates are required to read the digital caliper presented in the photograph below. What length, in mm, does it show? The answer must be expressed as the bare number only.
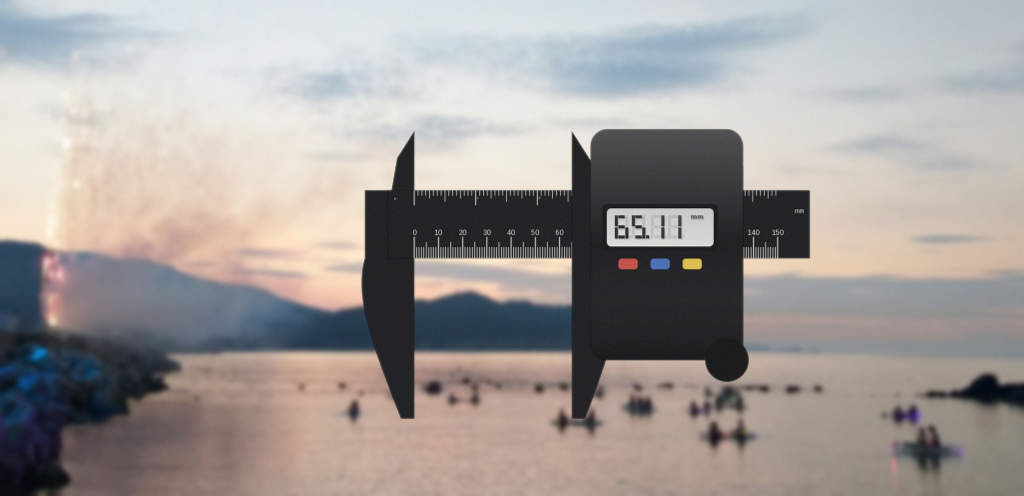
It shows 65.11
